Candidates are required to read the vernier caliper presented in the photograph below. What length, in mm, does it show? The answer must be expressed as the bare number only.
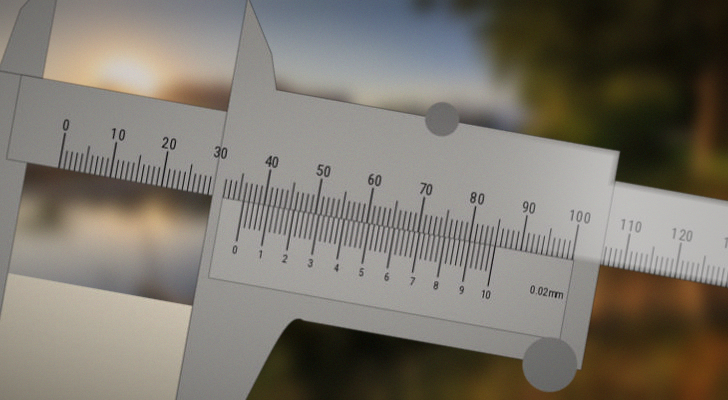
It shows 36.0
